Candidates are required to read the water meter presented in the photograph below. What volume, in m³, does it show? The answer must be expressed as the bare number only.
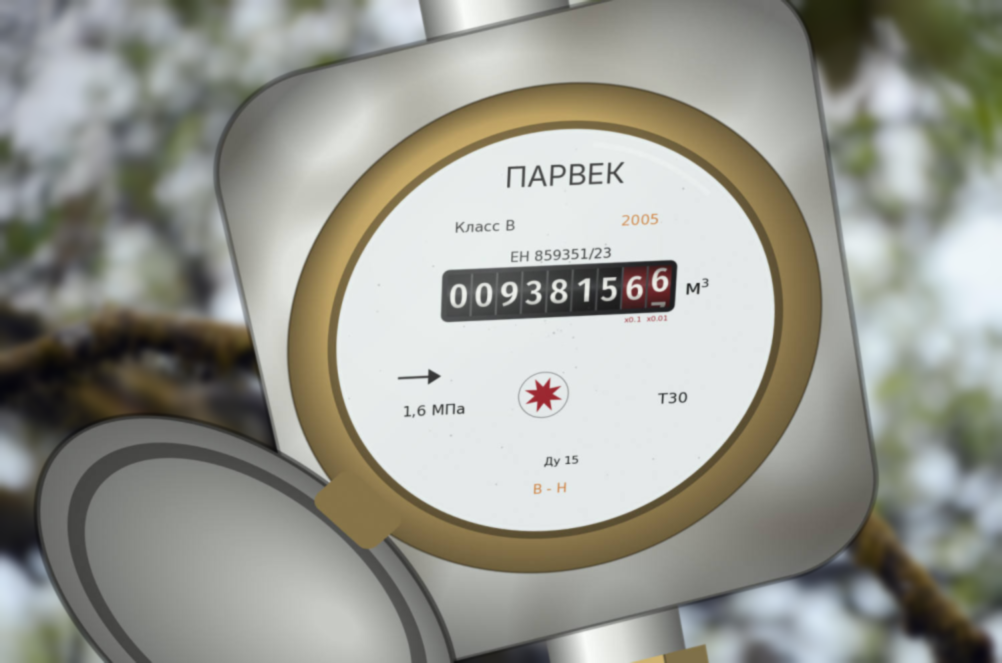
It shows 93815.66
